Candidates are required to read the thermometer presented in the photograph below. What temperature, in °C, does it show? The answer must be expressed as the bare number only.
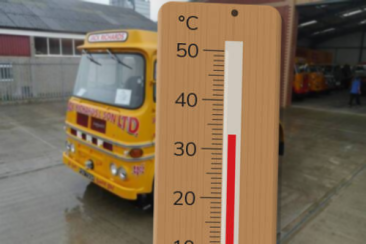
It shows 33
